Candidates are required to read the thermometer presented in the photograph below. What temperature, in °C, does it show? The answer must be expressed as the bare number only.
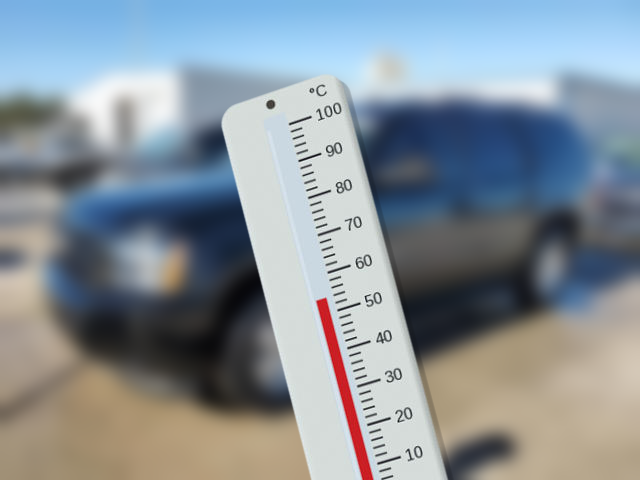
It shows 54
